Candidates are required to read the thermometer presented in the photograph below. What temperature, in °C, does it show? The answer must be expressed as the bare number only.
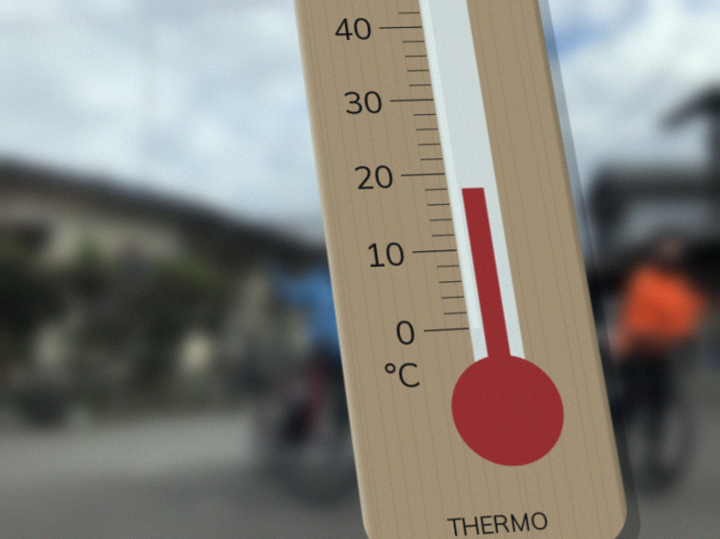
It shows 18
